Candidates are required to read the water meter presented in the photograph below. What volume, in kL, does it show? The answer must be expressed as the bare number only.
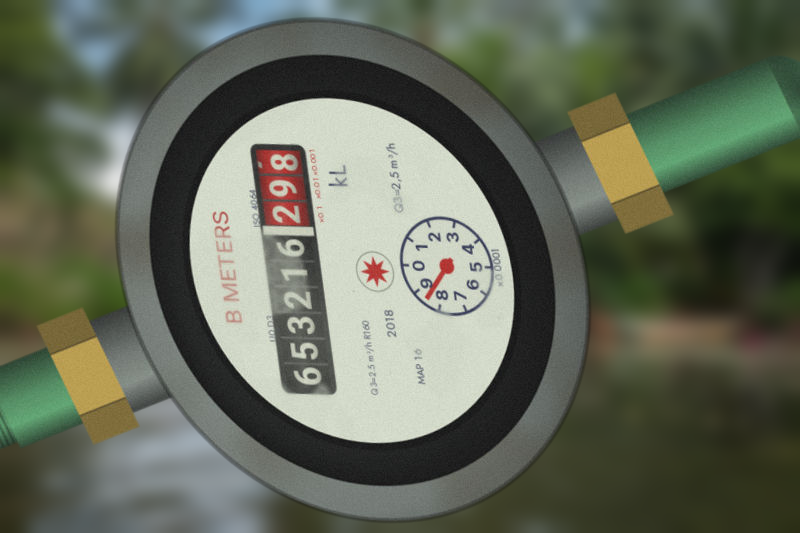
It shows 653216.2978
